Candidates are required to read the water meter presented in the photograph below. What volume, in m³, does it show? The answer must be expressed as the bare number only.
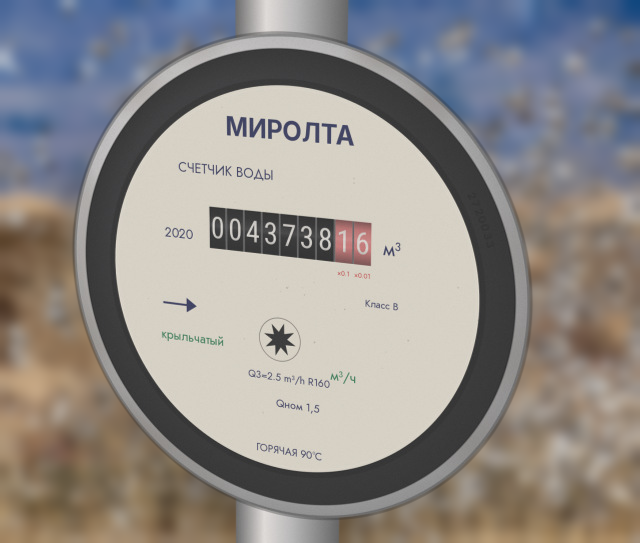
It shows 43738.16
